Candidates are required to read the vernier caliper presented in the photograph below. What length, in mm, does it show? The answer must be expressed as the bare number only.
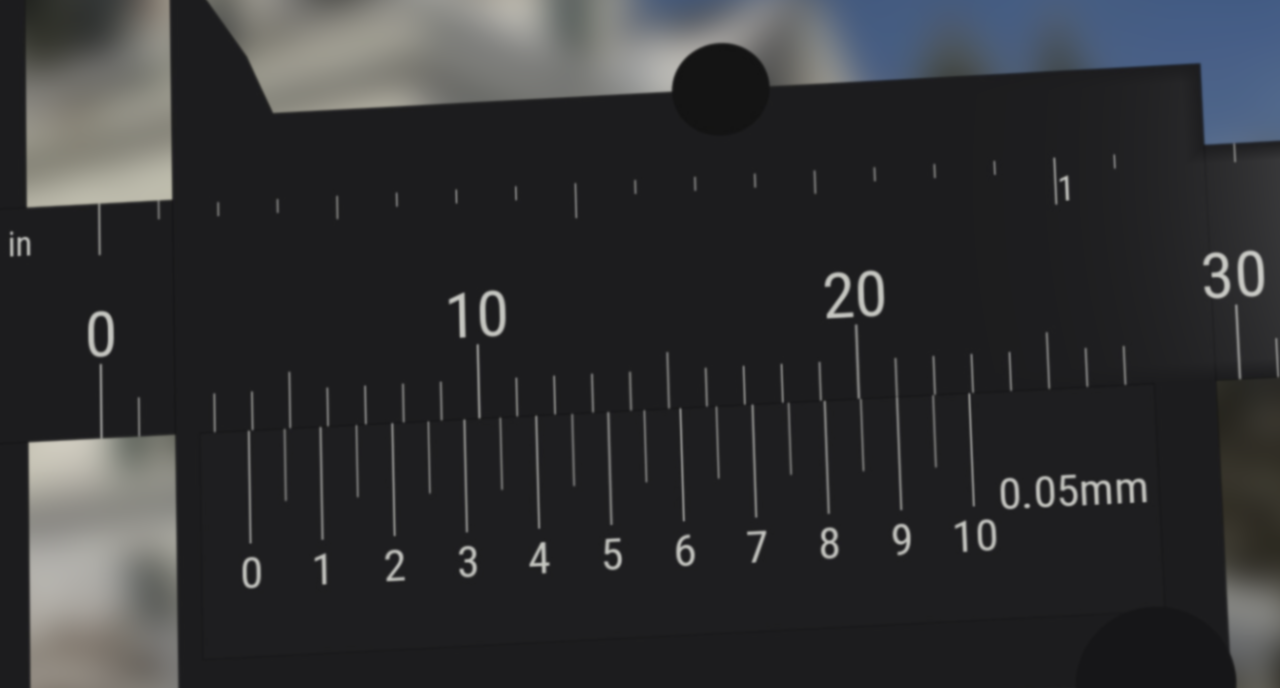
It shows 3.90
